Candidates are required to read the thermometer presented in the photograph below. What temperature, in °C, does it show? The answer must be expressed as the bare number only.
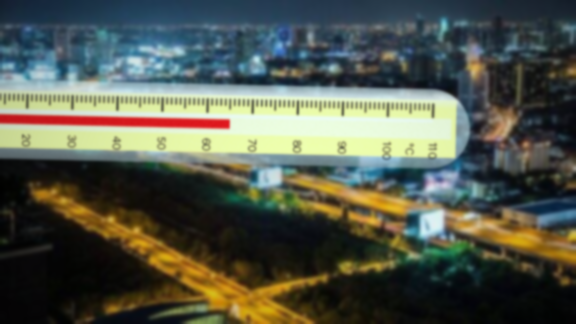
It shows 65
